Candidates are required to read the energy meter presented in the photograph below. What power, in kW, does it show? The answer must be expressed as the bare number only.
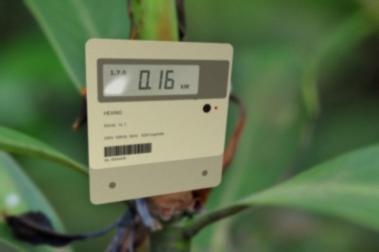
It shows 0.16
